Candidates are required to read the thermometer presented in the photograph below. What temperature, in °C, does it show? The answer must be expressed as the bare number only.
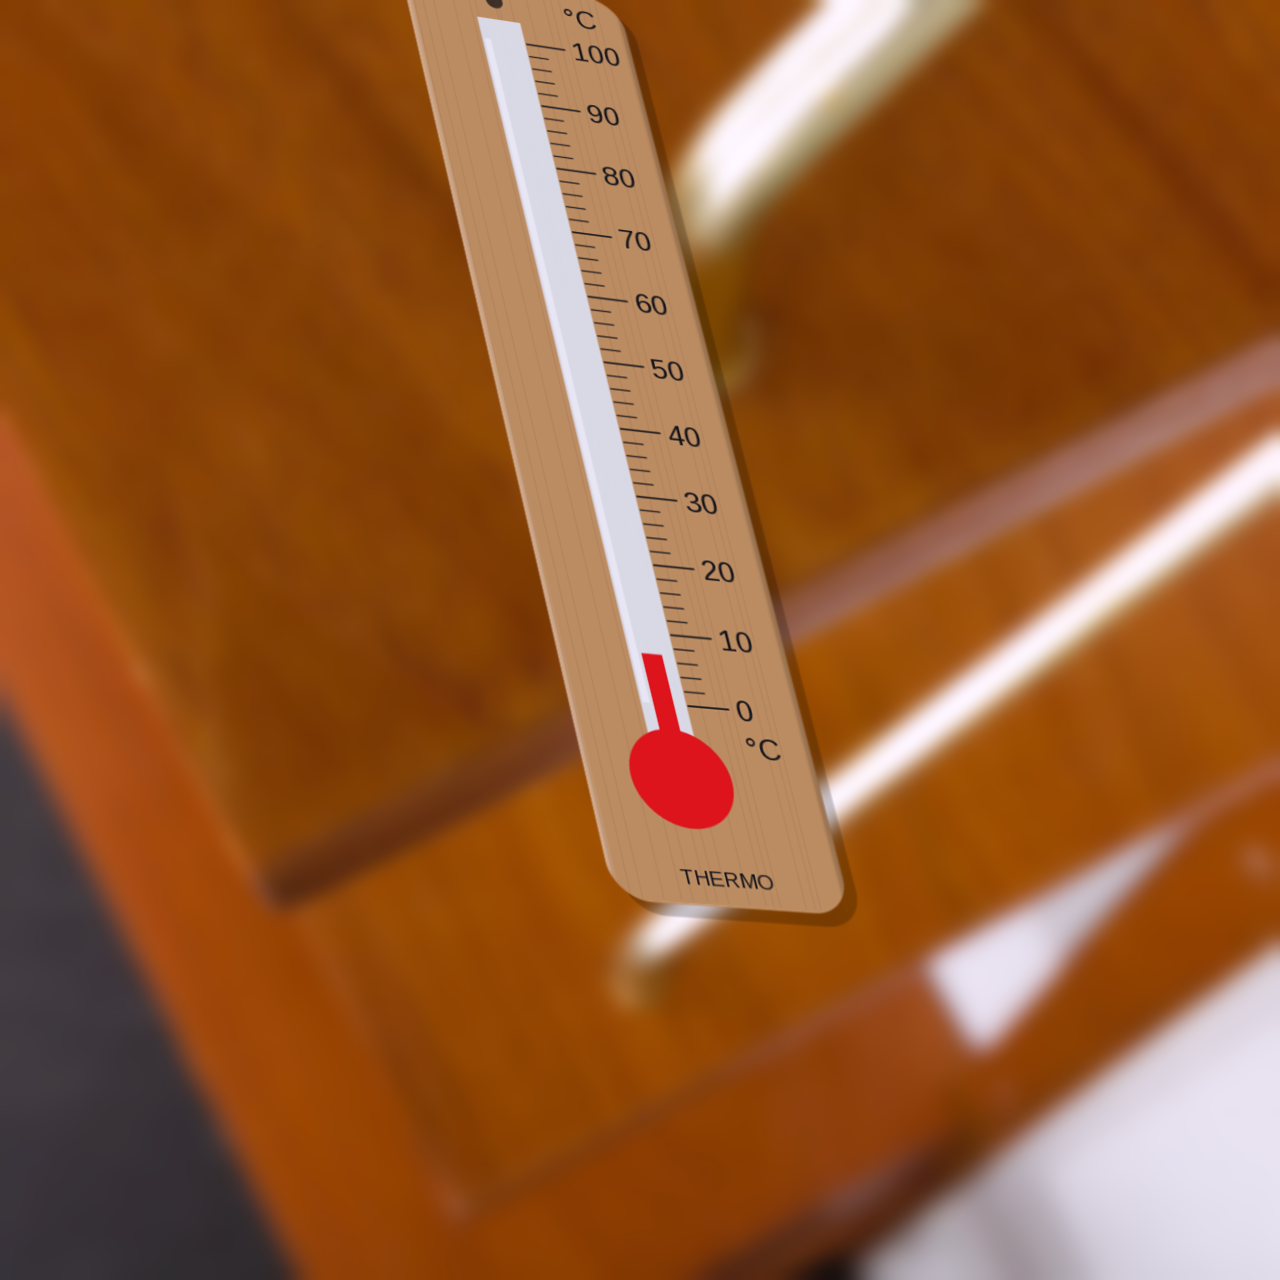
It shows 7
